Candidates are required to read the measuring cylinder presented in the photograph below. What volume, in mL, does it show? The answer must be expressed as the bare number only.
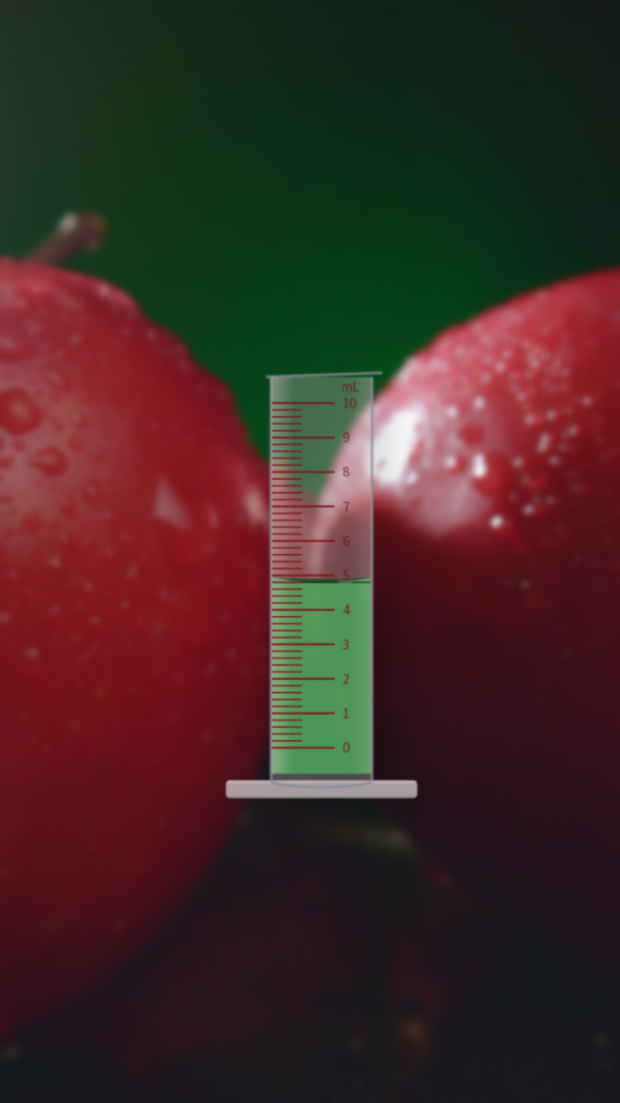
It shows 4.8
